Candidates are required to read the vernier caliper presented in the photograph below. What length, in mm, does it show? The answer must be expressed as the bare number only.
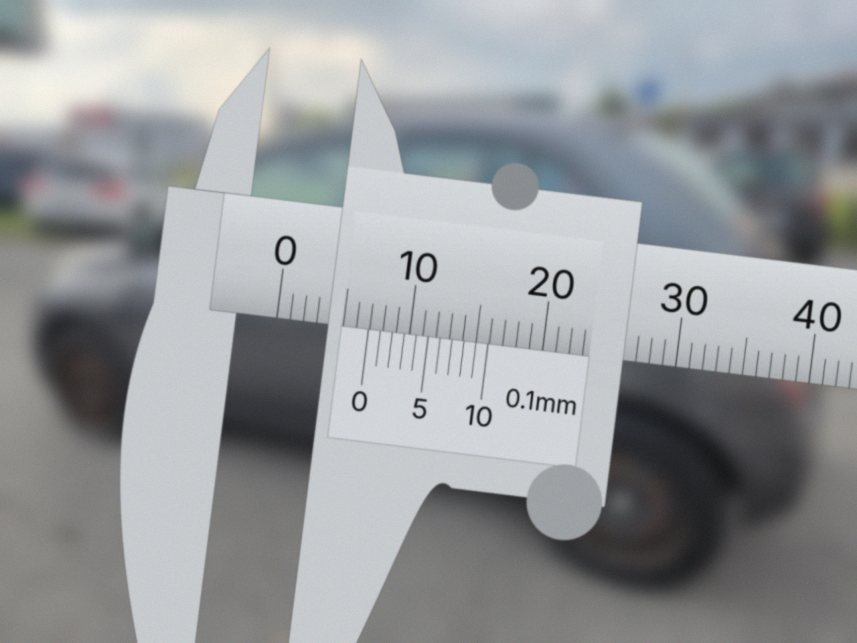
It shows 6.9
